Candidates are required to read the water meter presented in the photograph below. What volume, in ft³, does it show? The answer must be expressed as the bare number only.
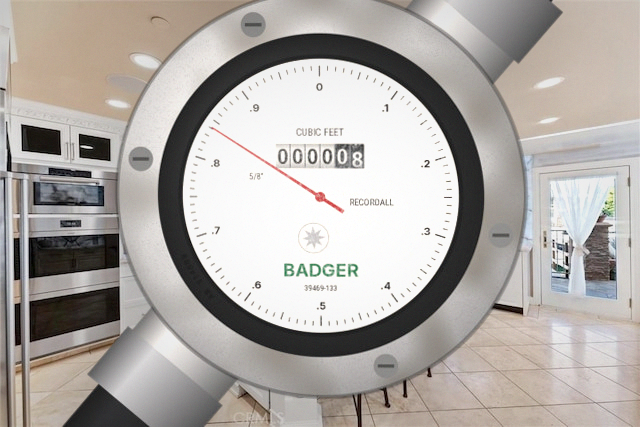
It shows 7.84
